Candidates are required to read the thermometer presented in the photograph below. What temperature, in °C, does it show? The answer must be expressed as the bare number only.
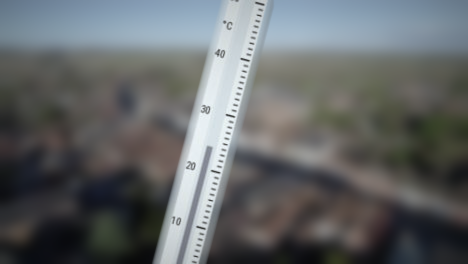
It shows 24
